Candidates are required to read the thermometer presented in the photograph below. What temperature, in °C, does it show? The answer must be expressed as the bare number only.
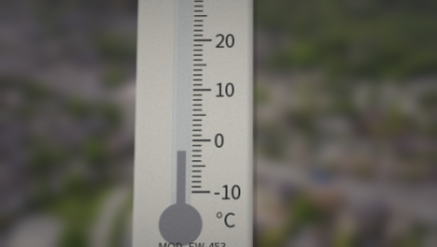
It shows -2
